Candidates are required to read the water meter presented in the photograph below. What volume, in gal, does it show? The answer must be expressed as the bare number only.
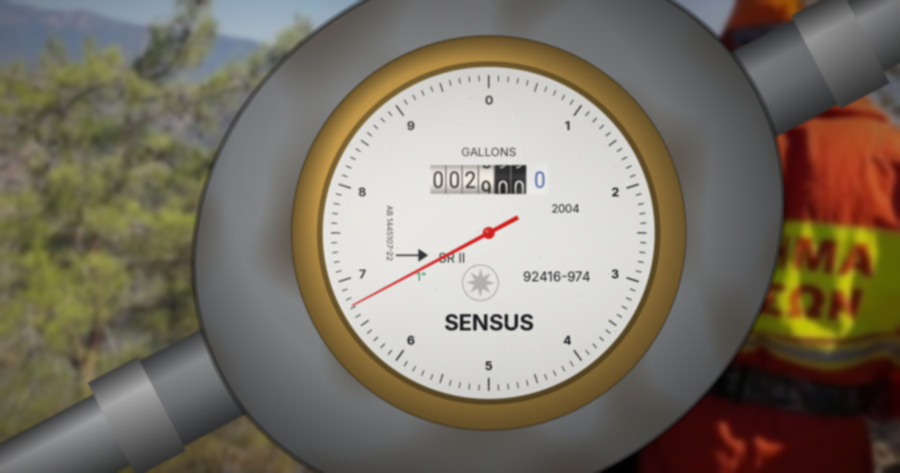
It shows 28996.7
